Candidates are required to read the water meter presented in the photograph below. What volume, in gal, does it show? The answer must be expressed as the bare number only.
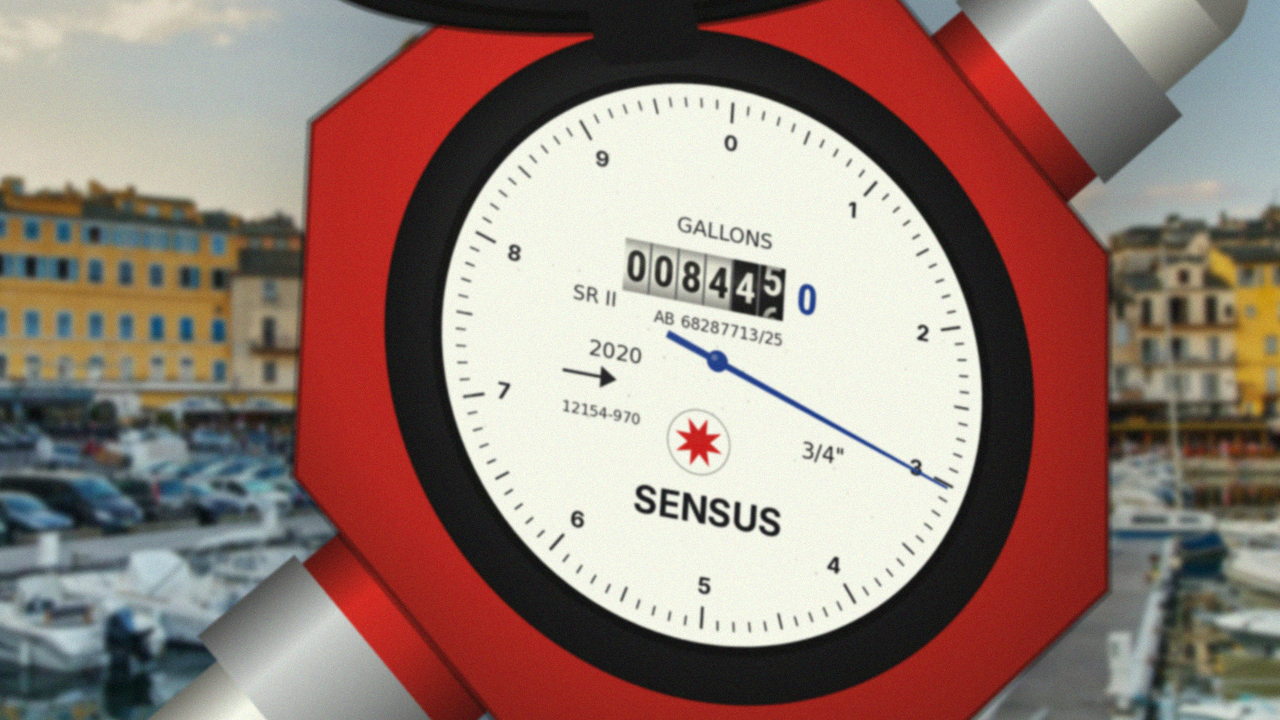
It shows 84453.0
